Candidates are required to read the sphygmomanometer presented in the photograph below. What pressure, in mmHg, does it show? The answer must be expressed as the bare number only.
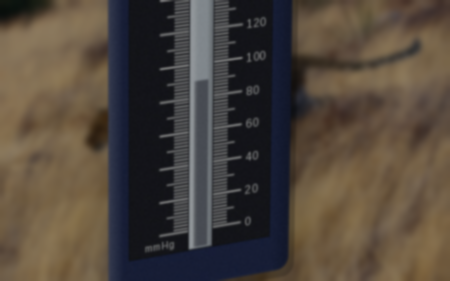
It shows 90
